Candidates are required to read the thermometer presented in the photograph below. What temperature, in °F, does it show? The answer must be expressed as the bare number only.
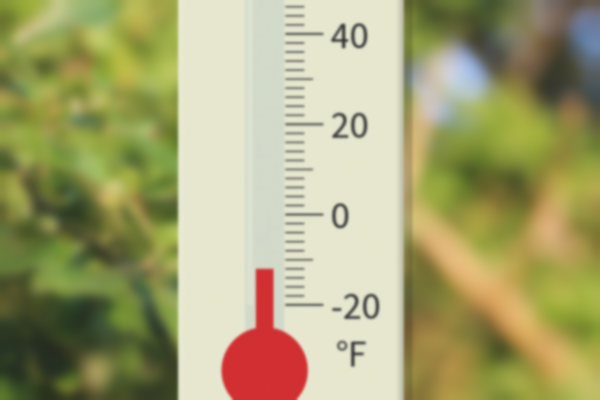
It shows -12
